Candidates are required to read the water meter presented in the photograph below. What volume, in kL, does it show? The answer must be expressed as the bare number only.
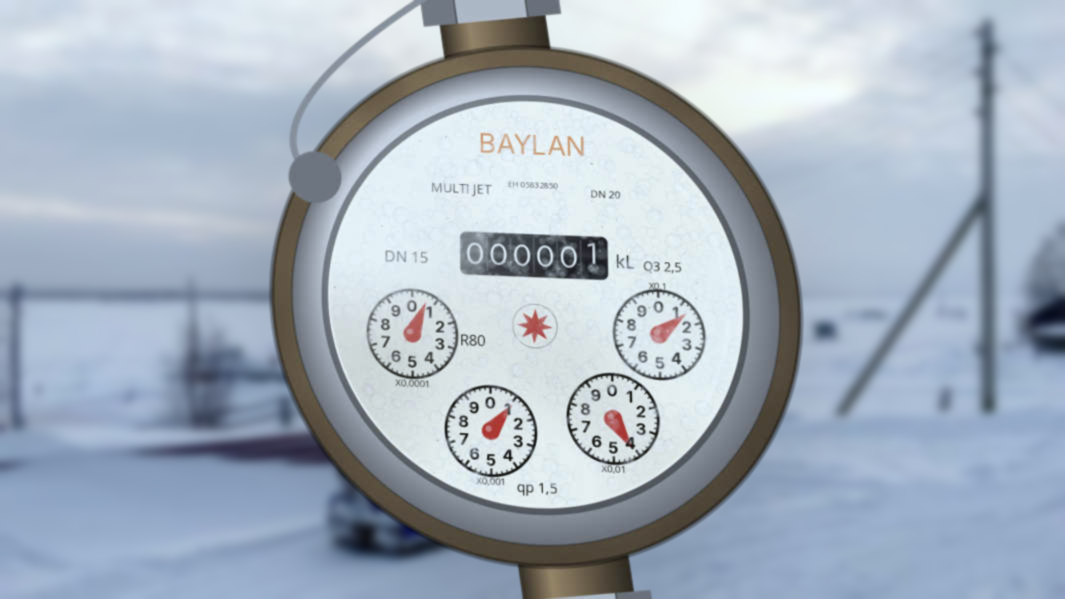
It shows 1.1410
